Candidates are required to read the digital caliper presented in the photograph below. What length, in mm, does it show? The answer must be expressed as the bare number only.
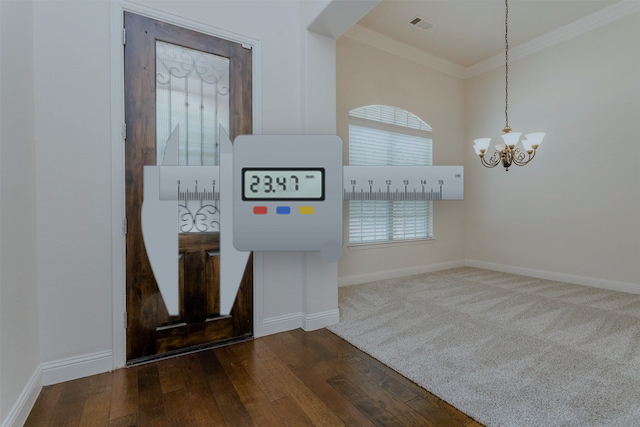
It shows 23.47
